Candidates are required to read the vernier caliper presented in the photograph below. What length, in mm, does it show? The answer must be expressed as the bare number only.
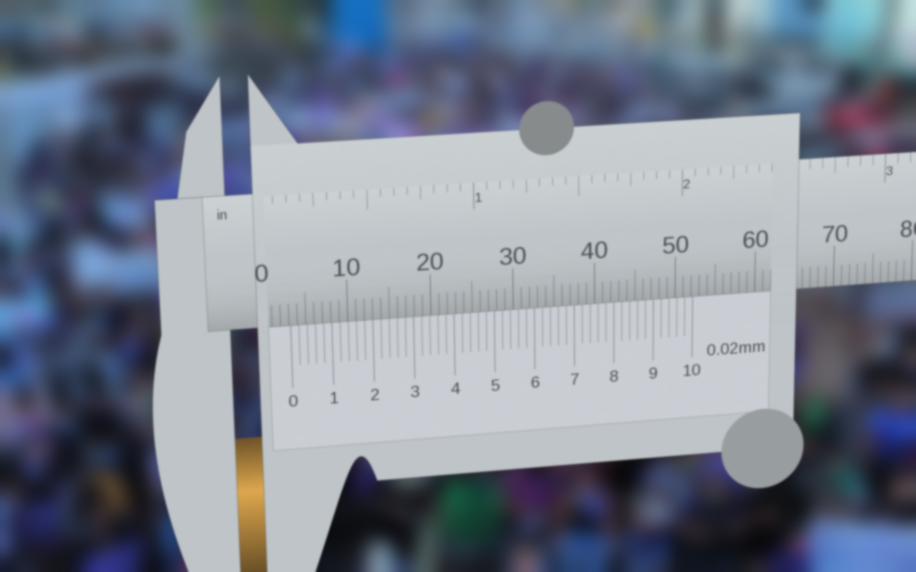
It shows 3.2
